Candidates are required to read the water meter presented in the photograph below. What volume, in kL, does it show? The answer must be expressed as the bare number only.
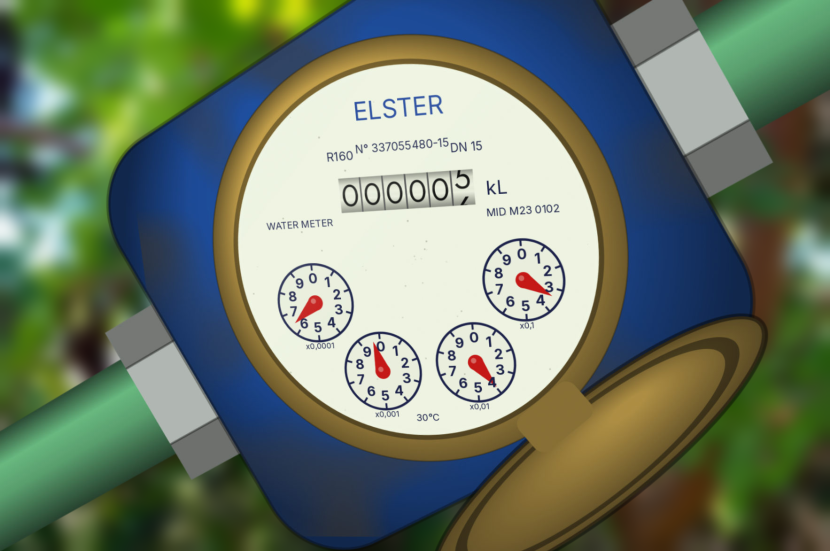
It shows 5.3396
